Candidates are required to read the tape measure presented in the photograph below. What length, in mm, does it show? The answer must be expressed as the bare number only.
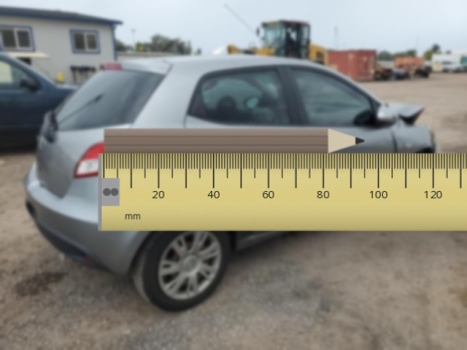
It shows 95
